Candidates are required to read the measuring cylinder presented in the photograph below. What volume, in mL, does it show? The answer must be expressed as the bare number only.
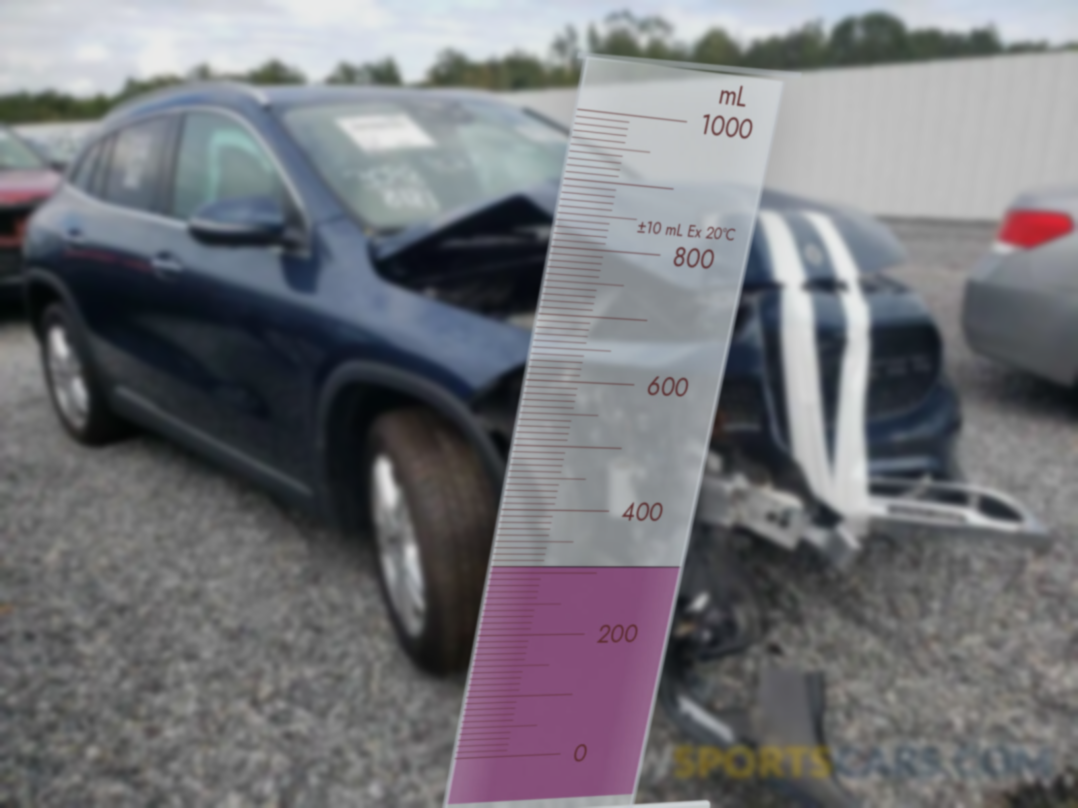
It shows 310
